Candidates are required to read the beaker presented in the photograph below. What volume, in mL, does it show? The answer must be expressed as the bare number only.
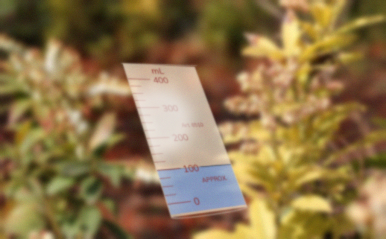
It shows 100
